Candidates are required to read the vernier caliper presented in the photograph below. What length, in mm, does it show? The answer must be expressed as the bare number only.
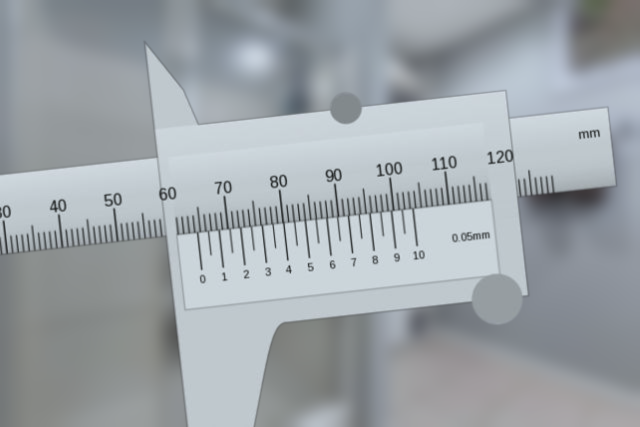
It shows 64.5
